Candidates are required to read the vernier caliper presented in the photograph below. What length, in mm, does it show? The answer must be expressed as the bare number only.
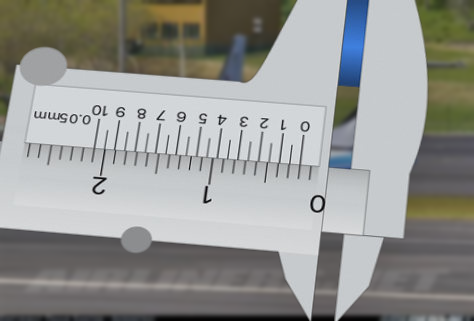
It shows 2.0
